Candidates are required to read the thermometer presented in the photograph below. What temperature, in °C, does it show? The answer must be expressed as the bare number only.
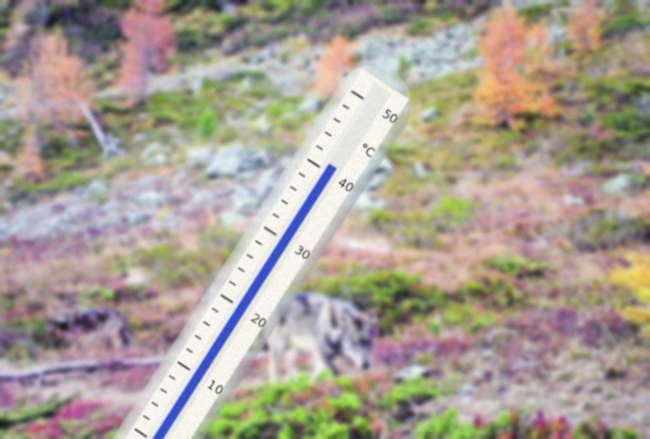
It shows 41
